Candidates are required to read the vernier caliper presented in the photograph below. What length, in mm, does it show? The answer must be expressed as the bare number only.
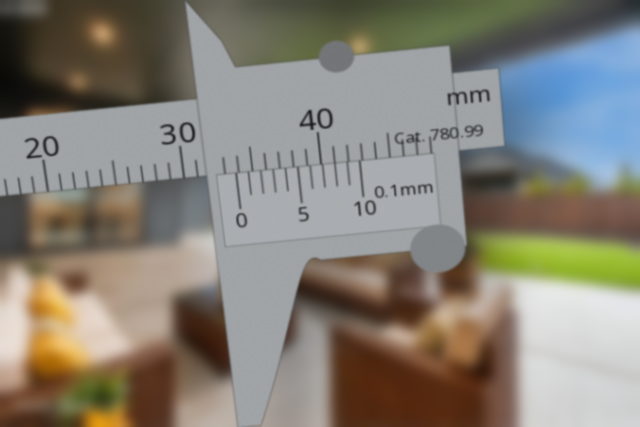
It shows 33.8
